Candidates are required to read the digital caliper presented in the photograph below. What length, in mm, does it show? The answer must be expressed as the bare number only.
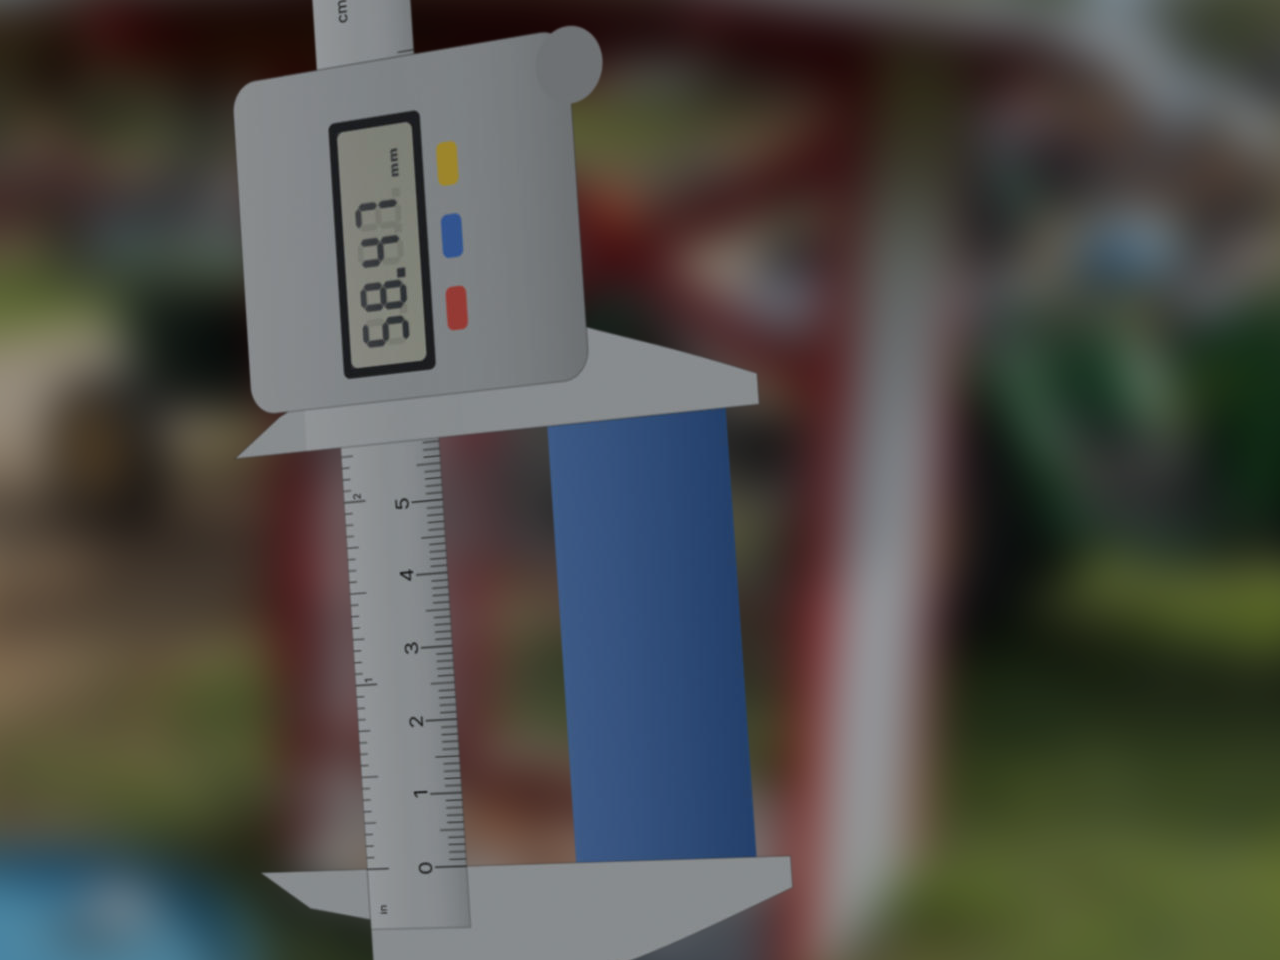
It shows 58.47
